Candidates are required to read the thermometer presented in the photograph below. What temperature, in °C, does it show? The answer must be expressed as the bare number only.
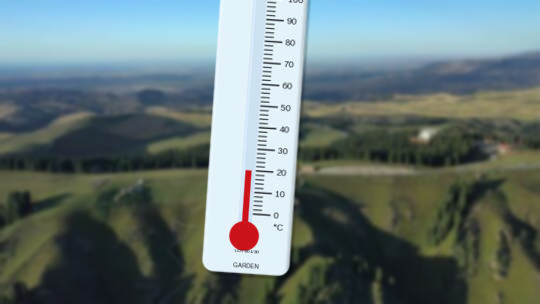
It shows 20
